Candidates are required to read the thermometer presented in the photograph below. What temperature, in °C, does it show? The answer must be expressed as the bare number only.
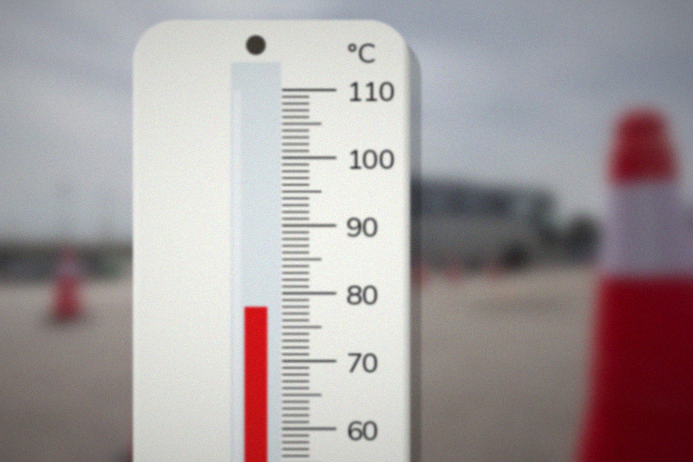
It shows 78
